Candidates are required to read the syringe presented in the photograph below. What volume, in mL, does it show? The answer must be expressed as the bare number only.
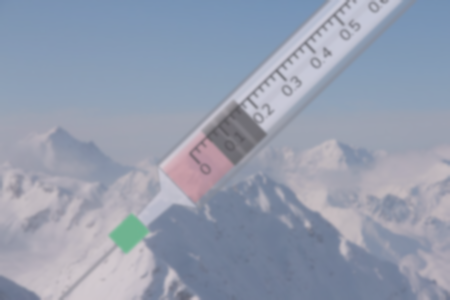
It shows 0.06
